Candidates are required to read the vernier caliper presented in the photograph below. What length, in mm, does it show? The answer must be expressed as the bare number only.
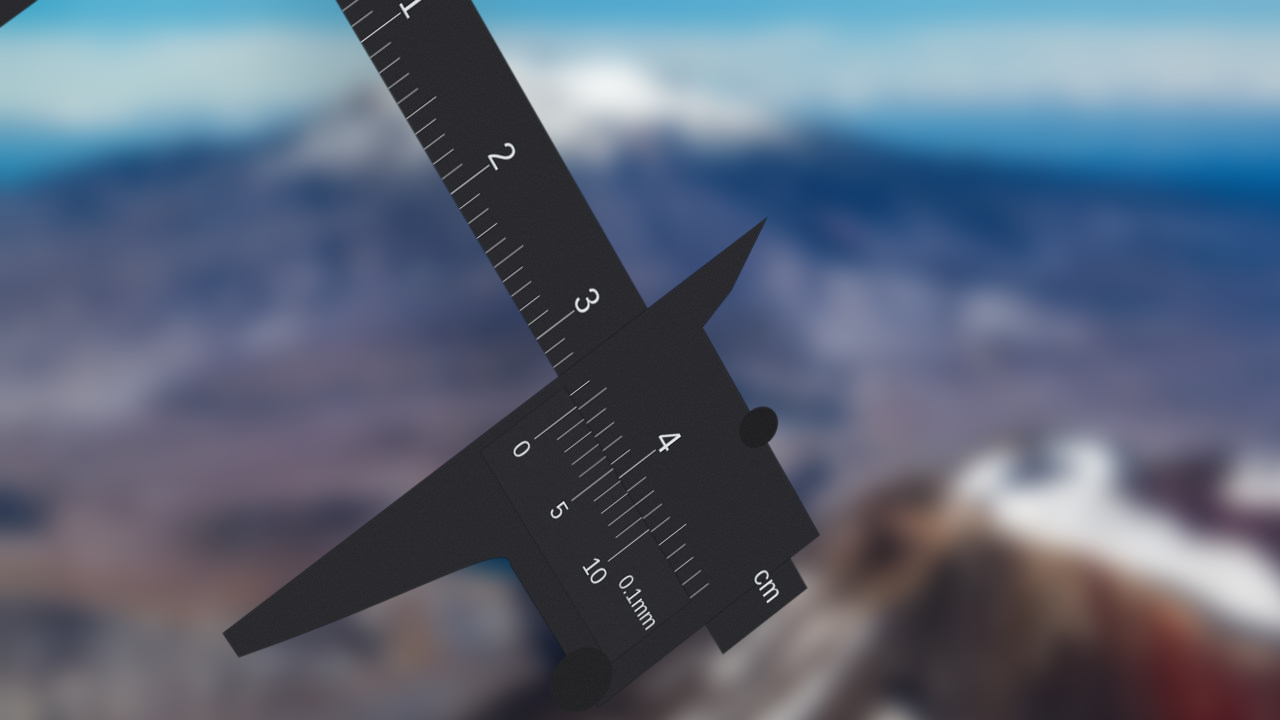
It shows 34.8
